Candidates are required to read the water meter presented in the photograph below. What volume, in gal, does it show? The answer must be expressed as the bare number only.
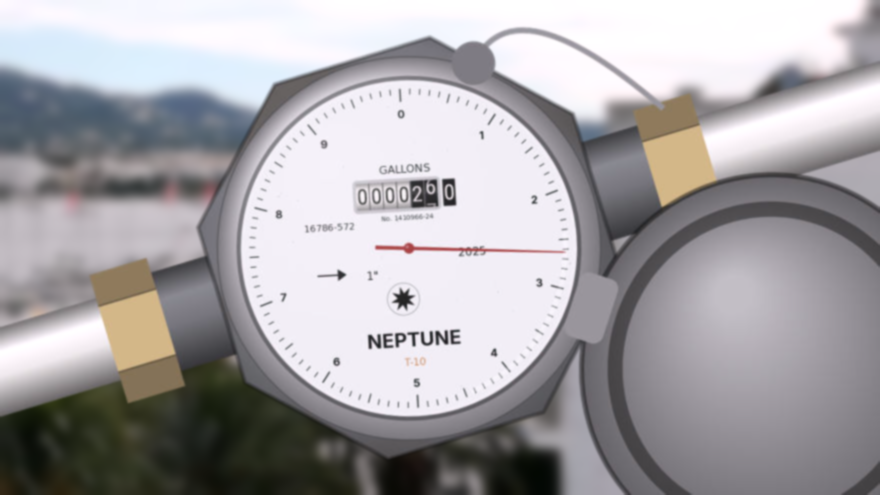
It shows 262.6
